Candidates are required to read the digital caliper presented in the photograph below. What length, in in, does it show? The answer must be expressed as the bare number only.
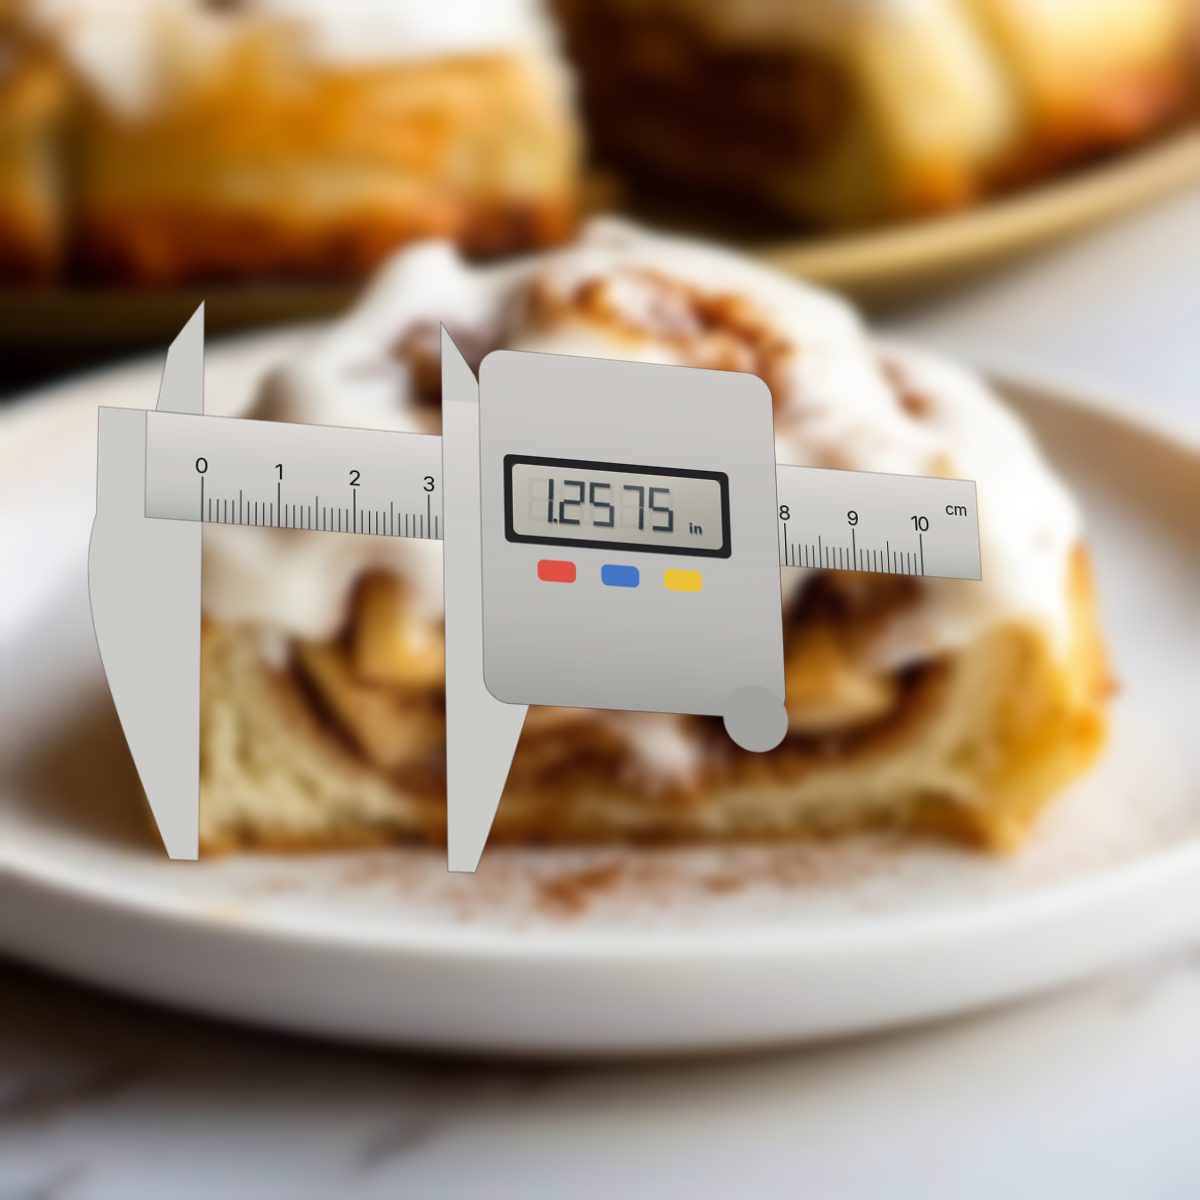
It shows 1.2575
